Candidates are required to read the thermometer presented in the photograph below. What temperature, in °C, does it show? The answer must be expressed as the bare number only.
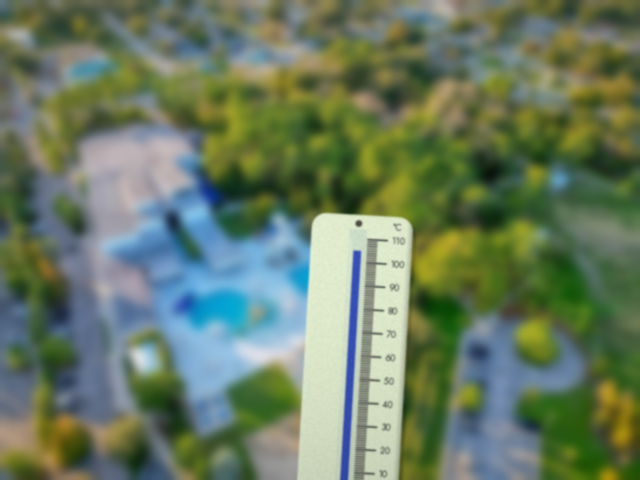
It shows 105
